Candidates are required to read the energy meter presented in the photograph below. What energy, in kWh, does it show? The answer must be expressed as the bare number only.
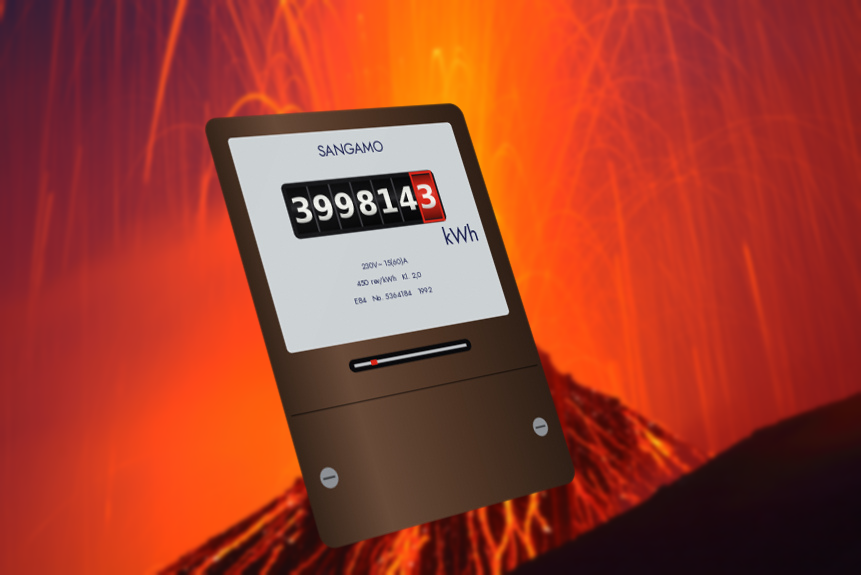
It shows 399814.3
